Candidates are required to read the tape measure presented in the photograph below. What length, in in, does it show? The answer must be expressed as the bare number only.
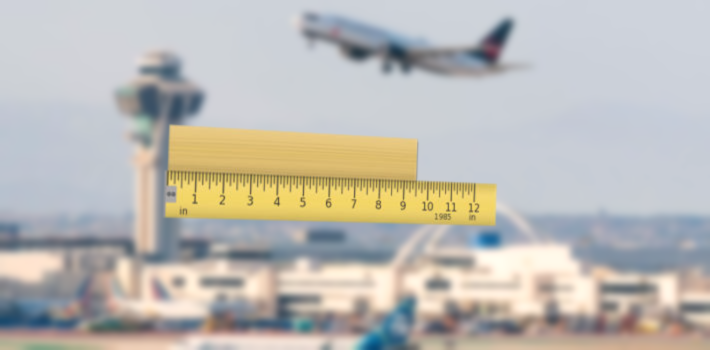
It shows 9.5
